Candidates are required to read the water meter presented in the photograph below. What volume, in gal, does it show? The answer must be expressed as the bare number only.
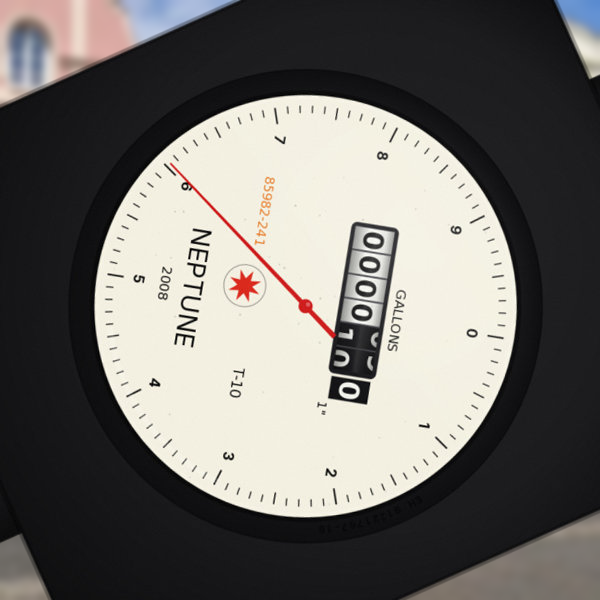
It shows 96.0
